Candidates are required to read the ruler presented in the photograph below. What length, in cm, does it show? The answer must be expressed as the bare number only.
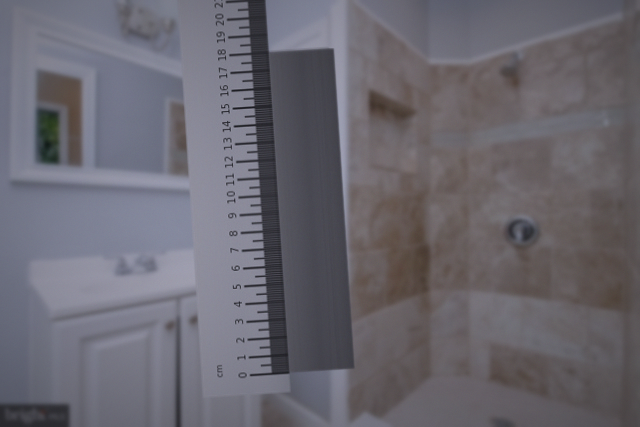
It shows 18
